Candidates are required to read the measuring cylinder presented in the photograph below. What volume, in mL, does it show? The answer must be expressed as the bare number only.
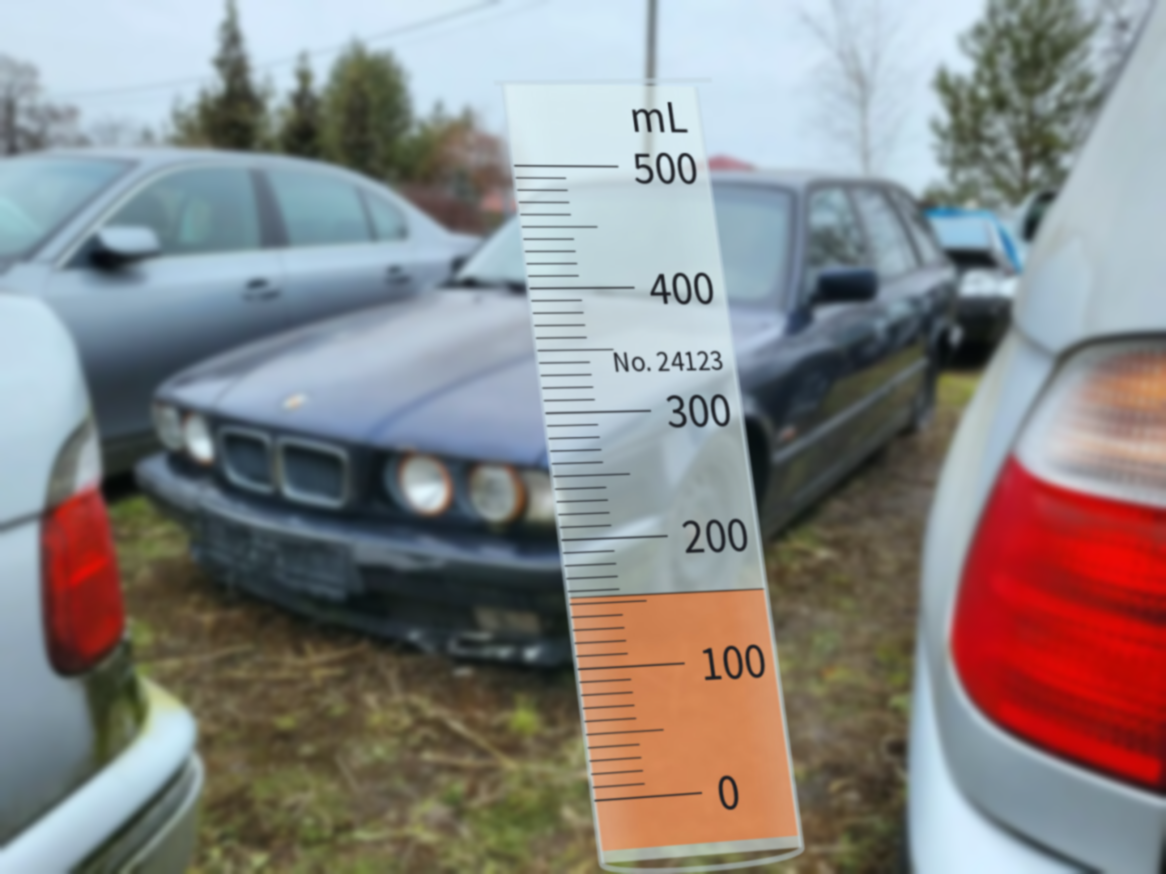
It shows 155
